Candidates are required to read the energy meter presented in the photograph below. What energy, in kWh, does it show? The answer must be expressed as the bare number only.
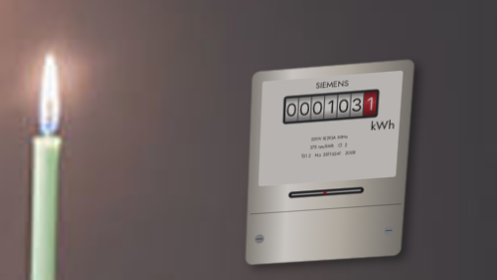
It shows 103.1
